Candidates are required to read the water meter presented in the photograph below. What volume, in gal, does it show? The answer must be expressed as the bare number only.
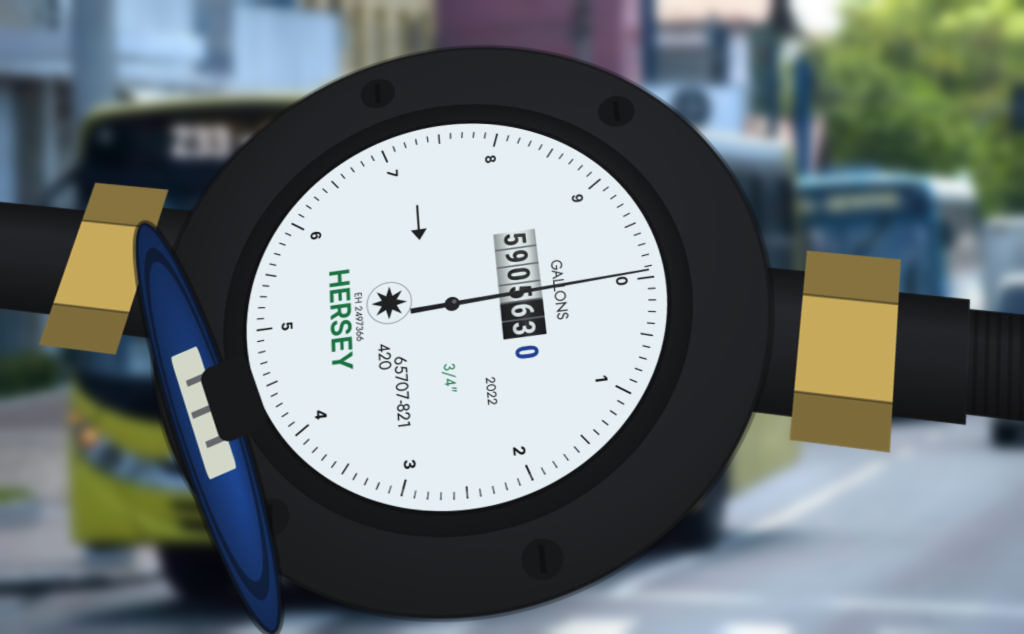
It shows 5905629.9
